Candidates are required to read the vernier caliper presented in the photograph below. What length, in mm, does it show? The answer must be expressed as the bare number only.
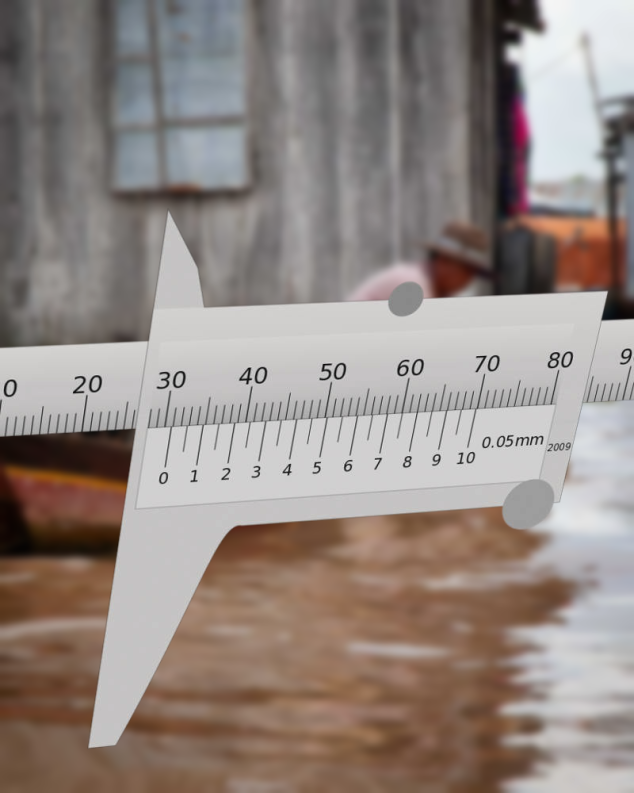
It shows 30.8
